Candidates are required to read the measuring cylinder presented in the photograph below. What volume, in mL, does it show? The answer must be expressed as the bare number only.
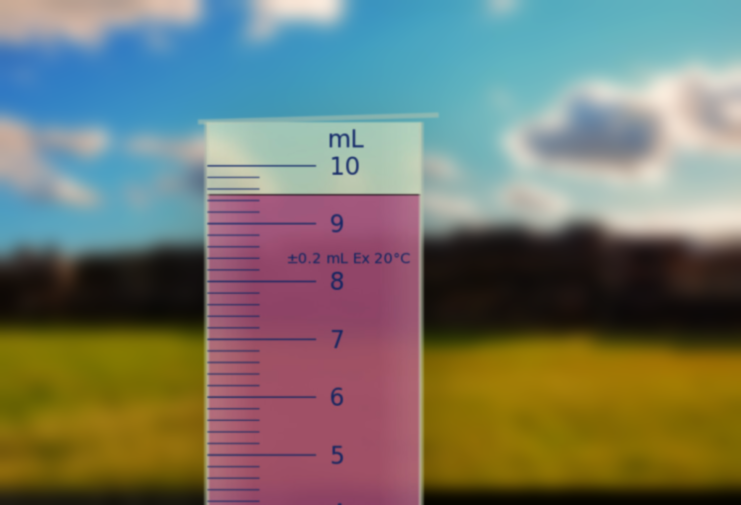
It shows 9.5
